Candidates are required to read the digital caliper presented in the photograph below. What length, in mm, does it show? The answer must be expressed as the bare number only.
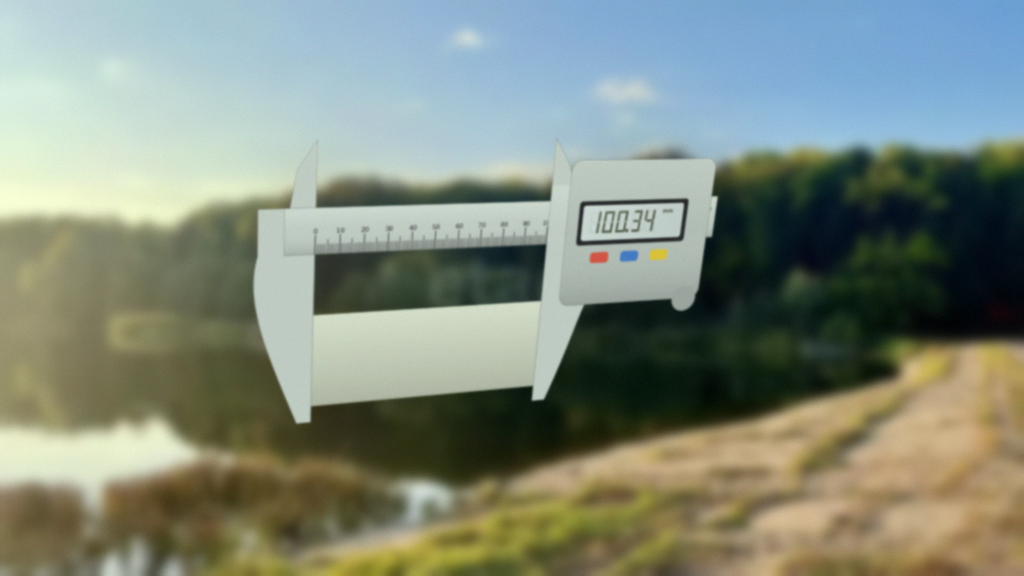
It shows 100.34
